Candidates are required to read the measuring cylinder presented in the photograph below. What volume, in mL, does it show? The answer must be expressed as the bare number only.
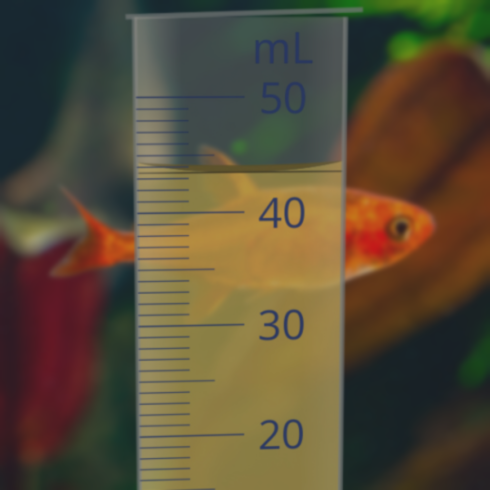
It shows 43.5
